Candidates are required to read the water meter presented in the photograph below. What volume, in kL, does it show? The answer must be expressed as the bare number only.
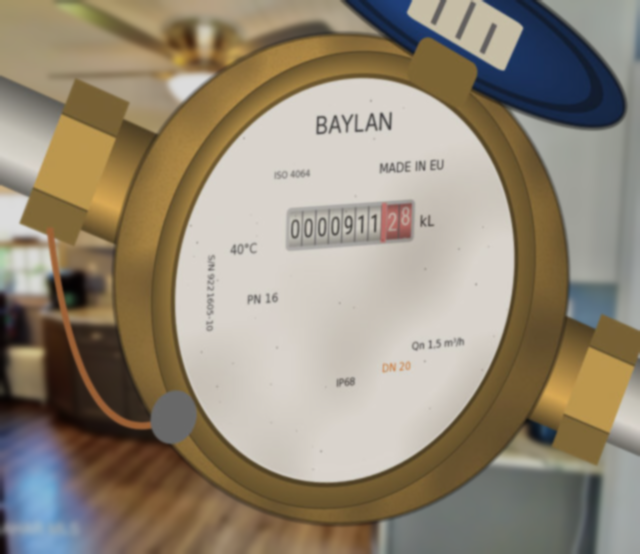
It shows 911.28
